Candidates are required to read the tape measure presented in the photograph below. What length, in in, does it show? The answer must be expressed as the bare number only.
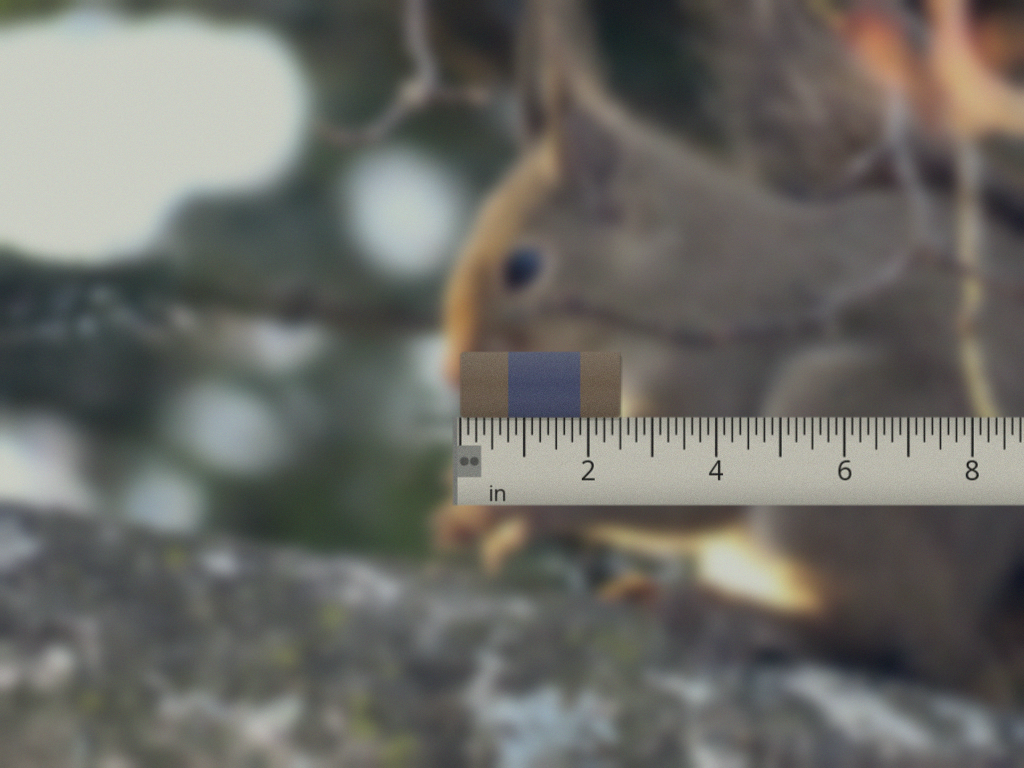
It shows 2.5
